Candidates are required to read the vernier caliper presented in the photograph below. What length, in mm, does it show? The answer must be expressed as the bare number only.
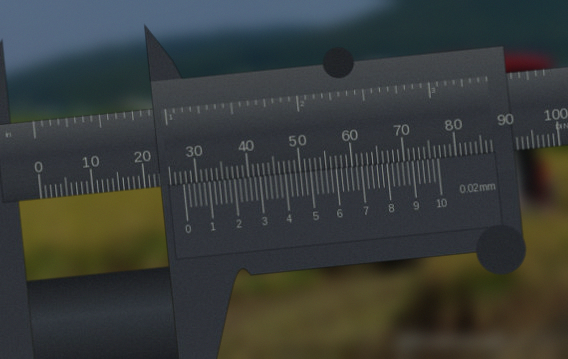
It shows 27.5
